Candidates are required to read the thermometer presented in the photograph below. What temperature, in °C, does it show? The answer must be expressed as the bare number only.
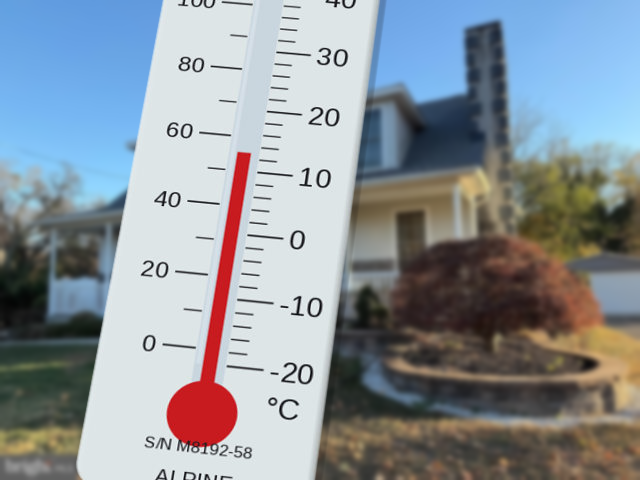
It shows 13
